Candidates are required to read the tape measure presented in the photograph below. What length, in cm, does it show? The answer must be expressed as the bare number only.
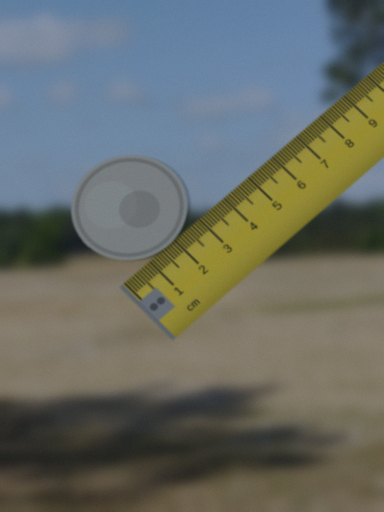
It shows 3.5
